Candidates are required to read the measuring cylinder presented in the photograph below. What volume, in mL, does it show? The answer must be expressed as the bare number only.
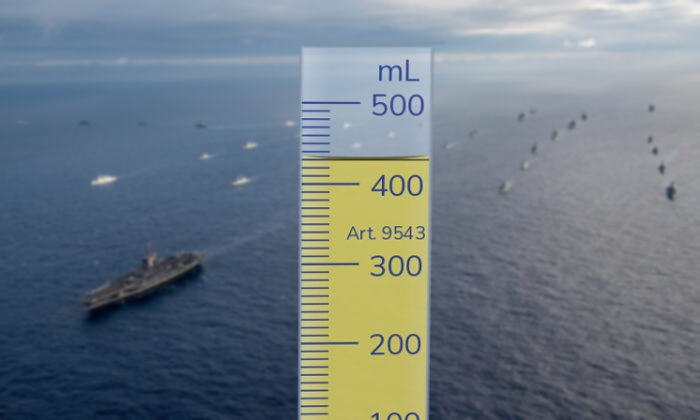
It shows 430
